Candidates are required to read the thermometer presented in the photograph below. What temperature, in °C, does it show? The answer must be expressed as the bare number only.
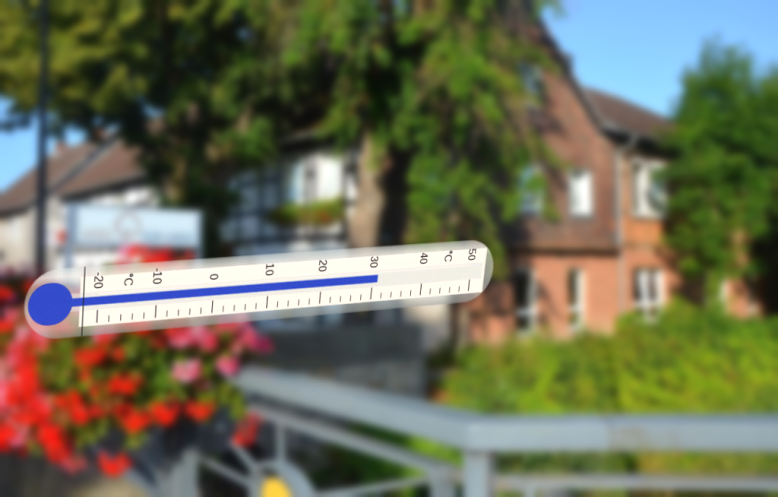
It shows 31
